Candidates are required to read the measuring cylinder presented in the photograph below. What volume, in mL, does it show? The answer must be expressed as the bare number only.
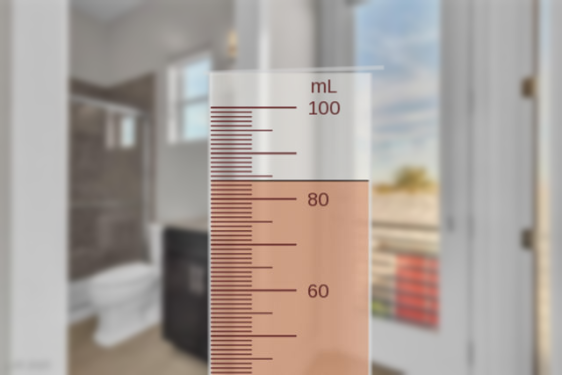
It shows 84
